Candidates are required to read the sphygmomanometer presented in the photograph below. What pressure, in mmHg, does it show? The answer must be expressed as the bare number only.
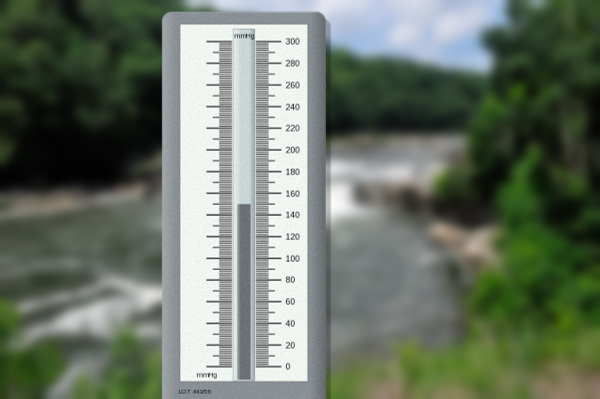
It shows 150
